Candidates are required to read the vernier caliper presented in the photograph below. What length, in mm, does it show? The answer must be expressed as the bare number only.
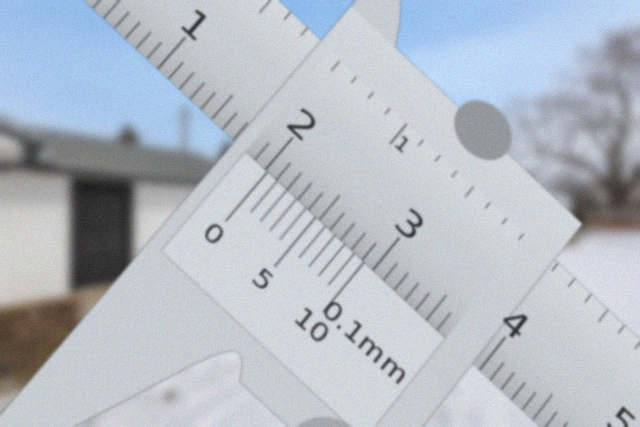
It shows 20.2
